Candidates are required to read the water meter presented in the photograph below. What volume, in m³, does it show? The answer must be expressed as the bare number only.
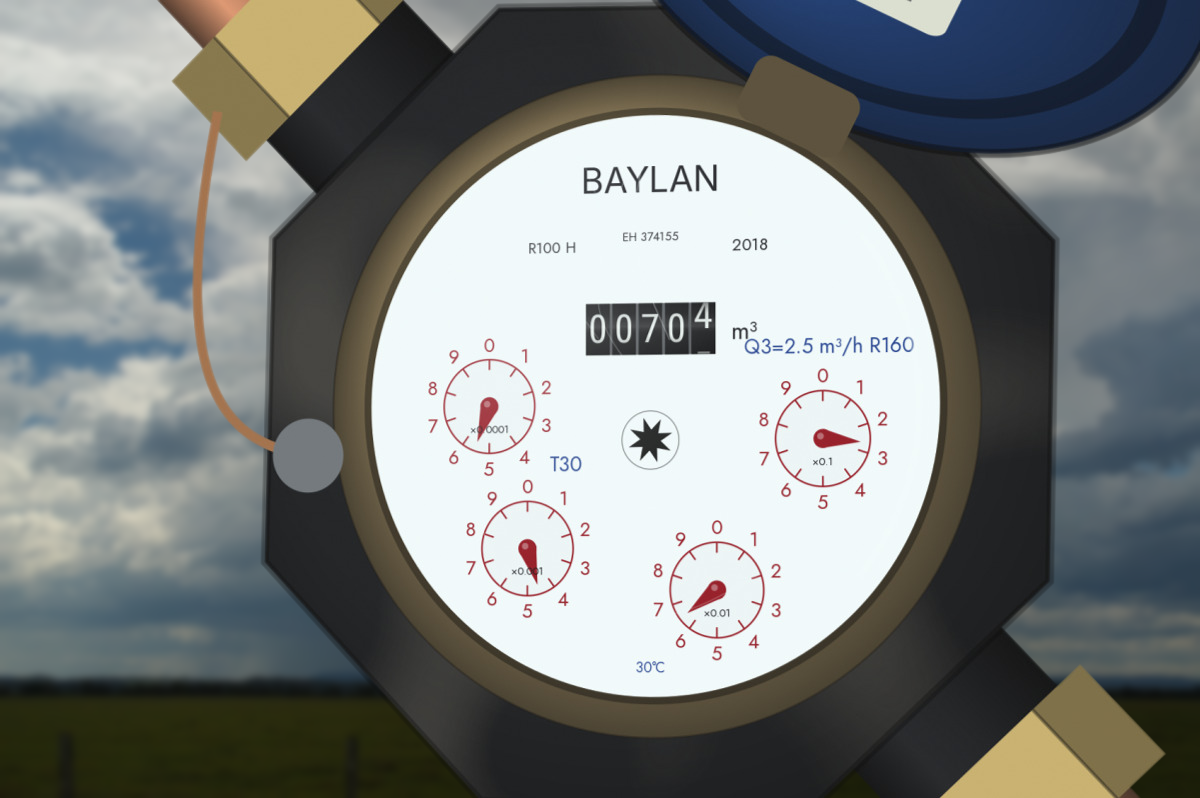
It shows 704.2645
